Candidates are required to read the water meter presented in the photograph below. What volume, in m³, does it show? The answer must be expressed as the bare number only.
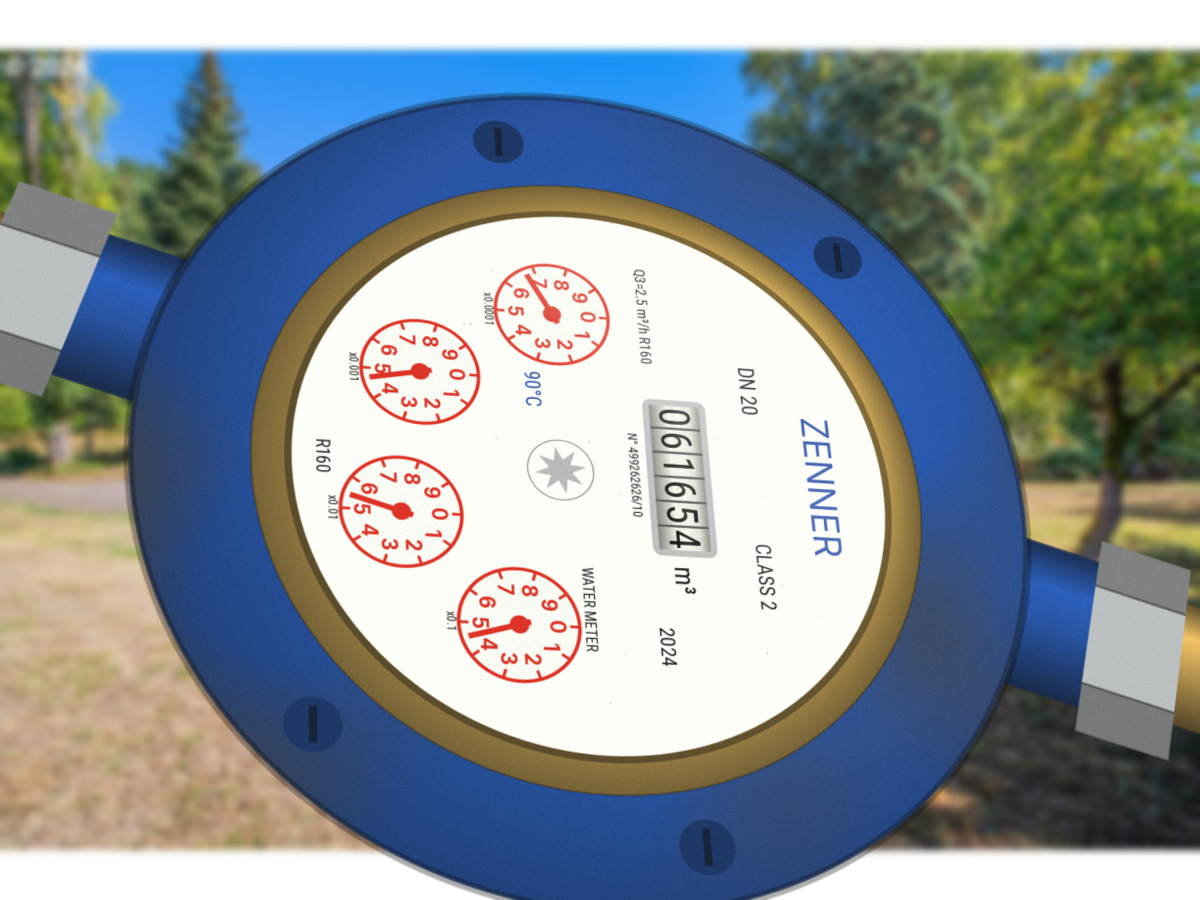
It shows 61654.4546
